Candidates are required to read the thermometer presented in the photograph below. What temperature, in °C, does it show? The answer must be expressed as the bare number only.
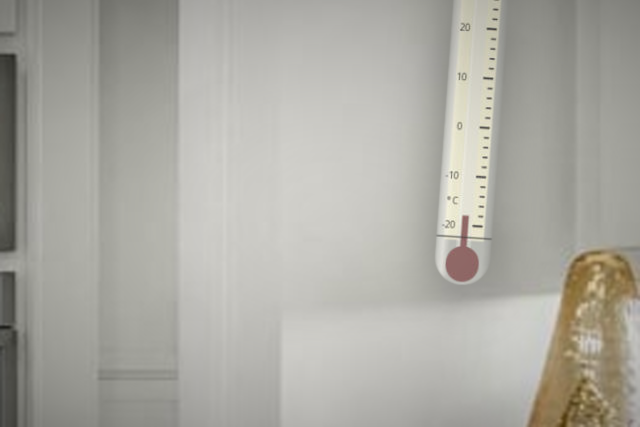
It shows -18
